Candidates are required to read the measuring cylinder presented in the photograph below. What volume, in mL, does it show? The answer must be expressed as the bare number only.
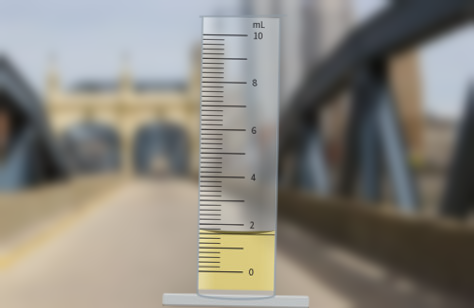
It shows 1.6
